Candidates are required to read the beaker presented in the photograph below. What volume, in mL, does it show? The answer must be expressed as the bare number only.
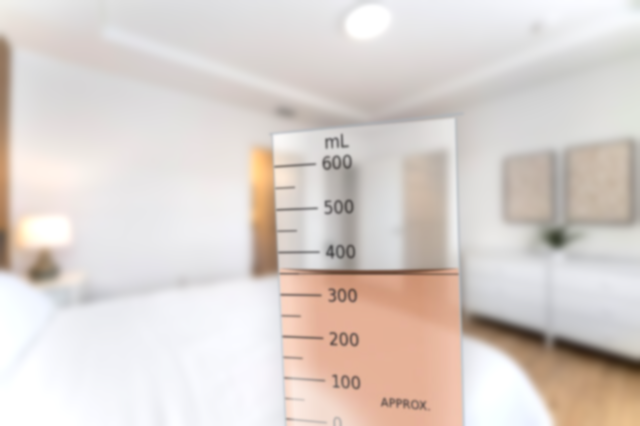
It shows 350
